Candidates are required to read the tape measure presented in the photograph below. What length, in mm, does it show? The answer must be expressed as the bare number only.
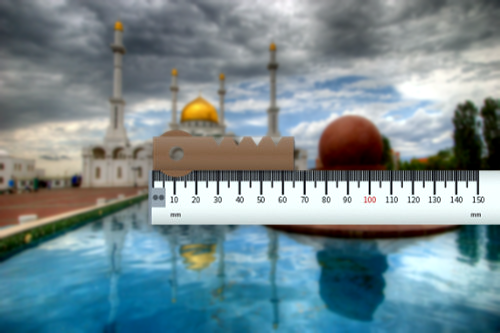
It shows 65
